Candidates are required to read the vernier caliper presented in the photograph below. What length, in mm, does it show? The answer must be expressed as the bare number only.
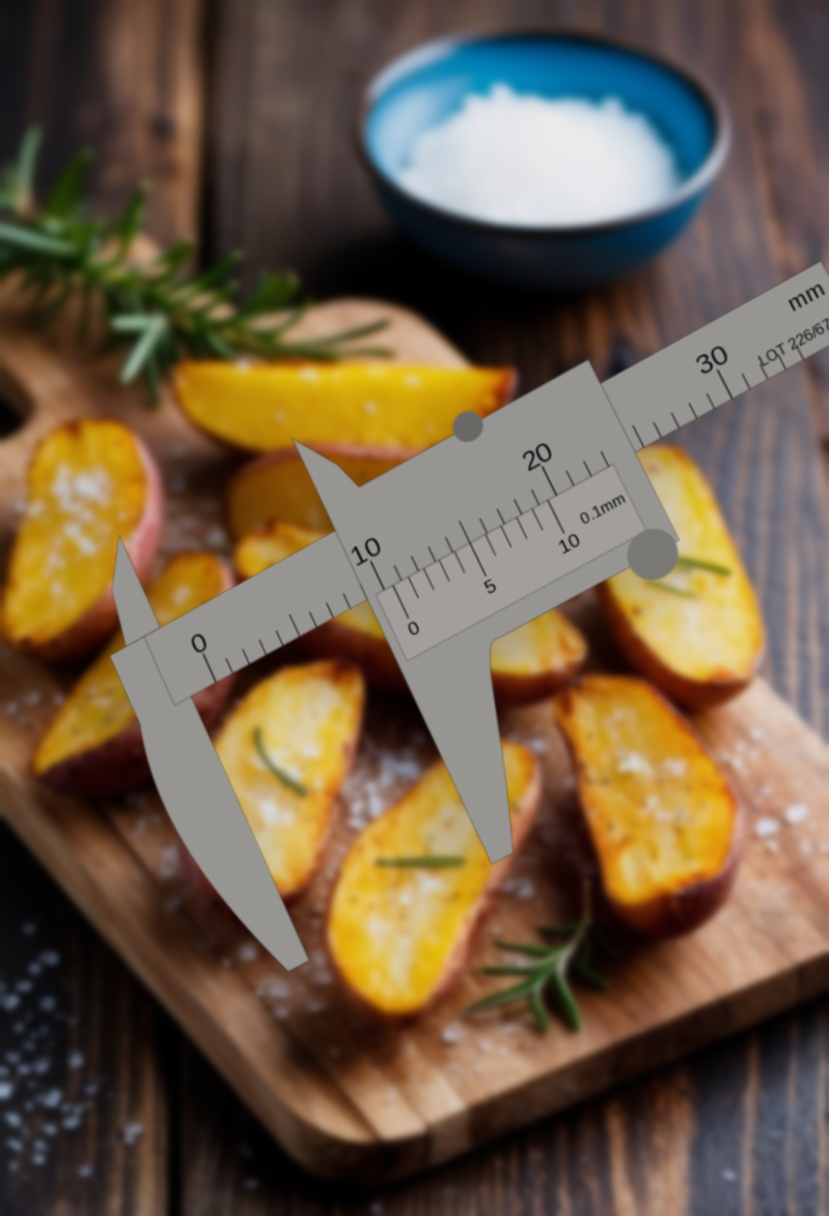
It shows 10.5
